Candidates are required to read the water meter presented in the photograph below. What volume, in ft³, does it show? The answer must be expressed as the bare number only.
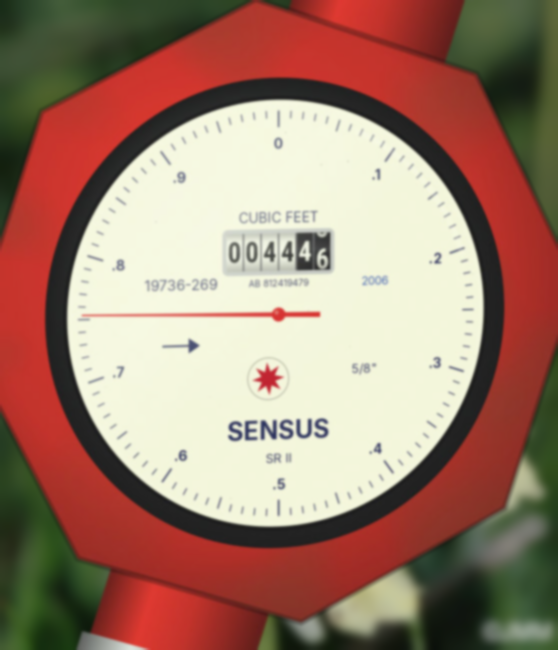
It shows 4445.75
